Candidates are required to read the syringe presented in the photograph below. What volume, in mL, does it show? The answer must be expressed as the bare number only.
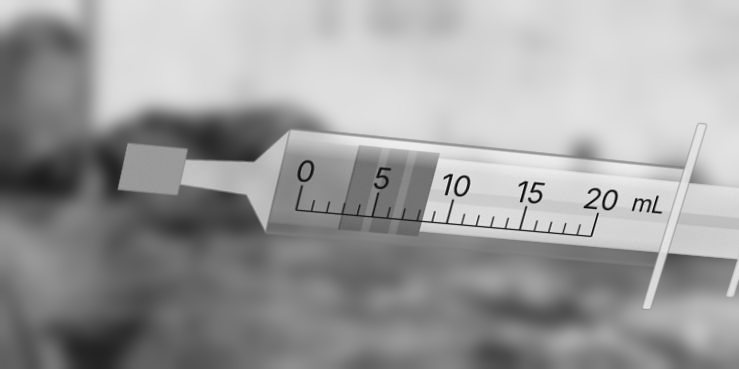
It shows 3
